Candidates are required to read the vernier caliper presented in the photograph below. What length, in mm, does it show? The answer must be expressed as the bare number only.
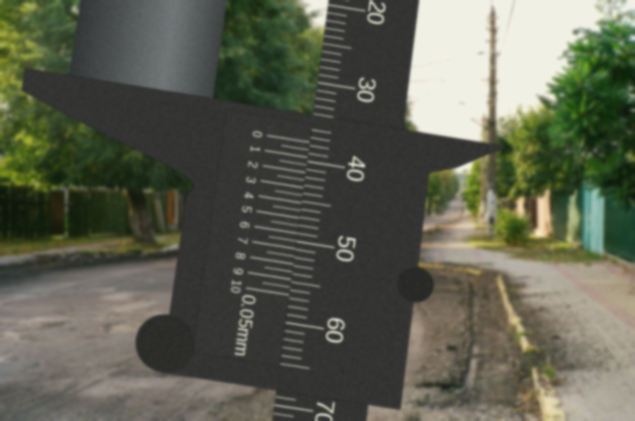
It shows 37.6
